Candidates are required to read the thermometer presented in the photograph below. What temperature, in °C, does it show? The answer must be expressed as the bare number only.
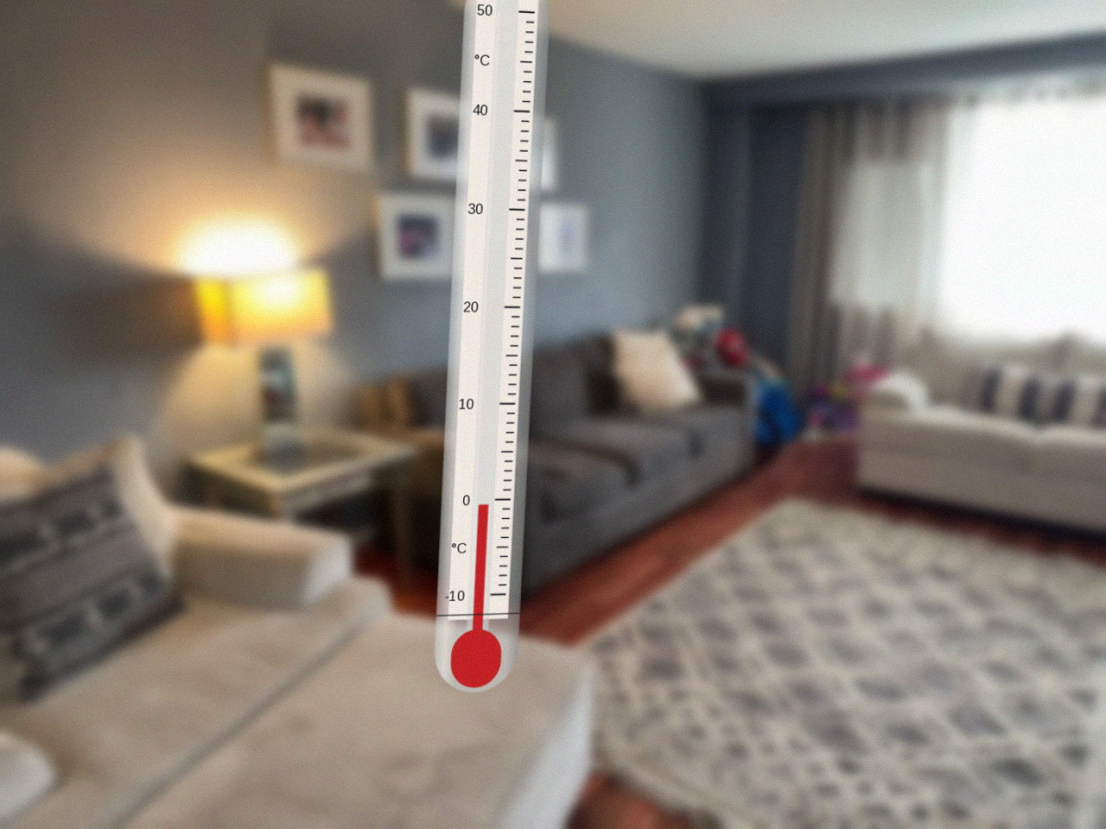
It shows -0.5
